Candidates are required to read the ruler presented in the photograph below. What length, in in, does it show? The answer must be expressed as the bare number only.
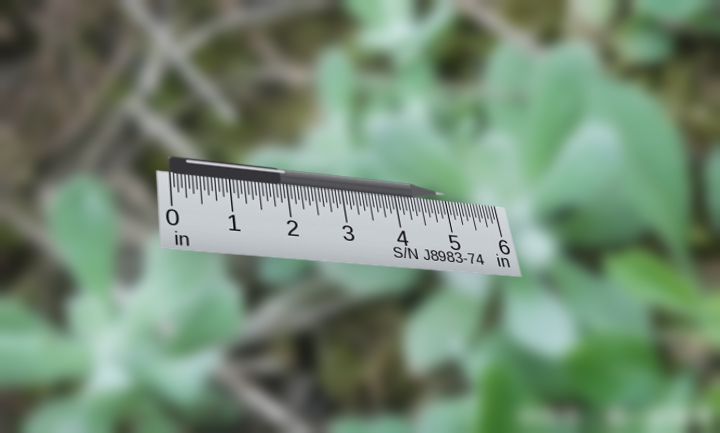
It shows 5
